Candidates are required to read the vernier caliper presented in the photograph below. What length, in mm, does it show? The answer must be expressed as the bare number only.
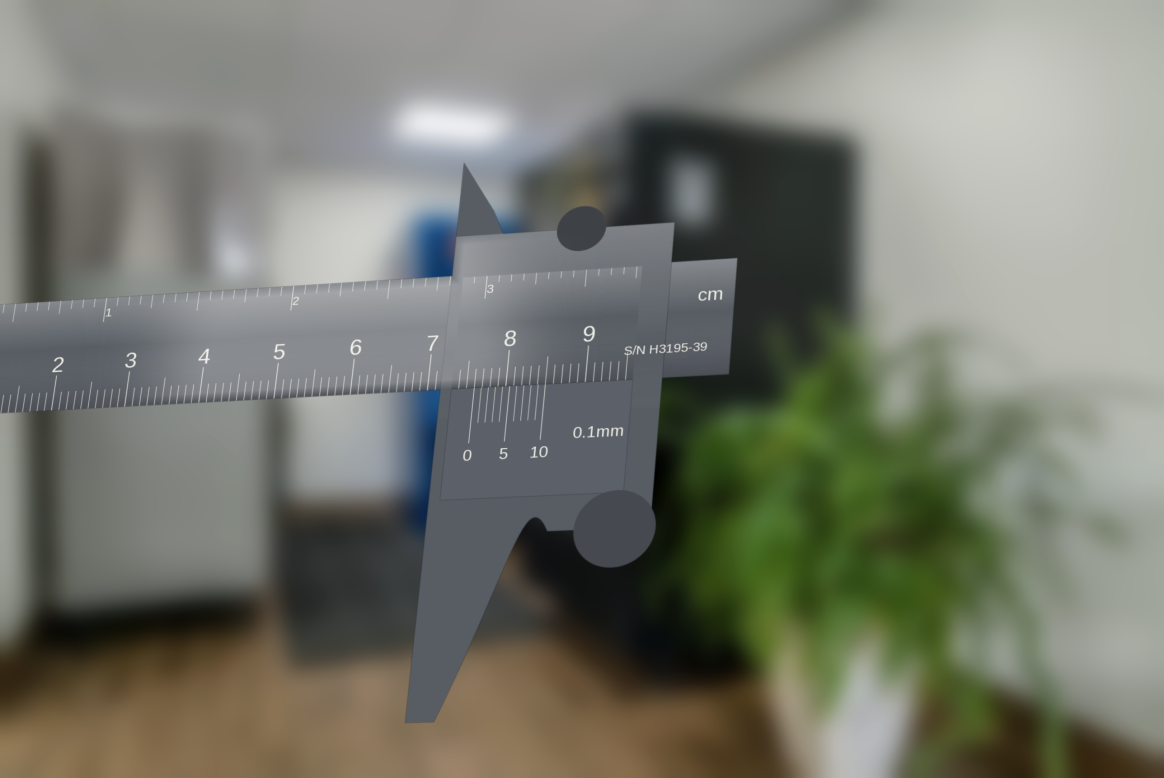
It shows 76.0
